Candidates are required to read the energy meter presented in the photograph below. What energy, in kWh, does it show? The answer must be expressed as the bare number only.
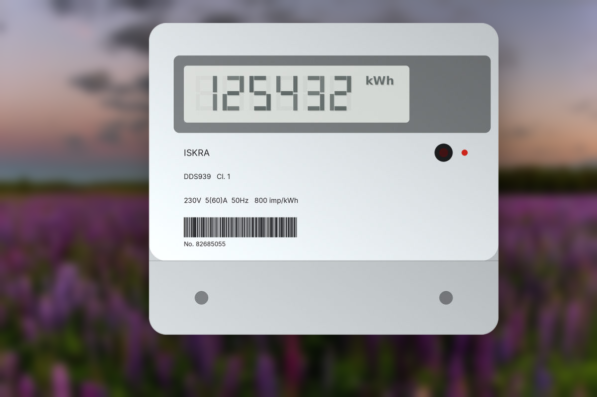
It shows 125432
